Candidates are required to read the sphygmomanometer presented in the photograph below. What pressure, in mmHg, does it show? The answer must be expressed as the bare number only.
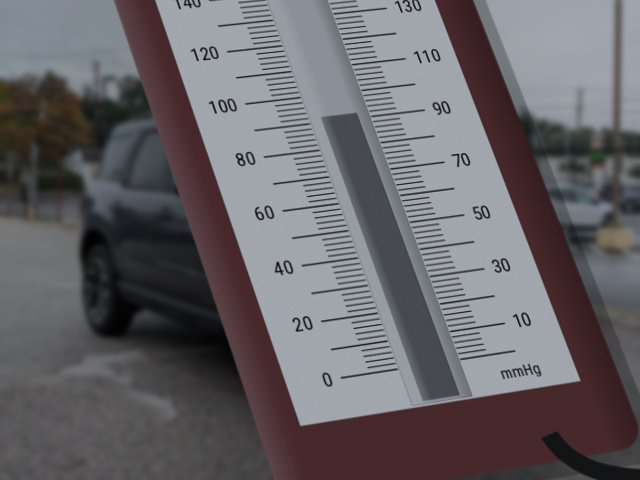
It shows 92
